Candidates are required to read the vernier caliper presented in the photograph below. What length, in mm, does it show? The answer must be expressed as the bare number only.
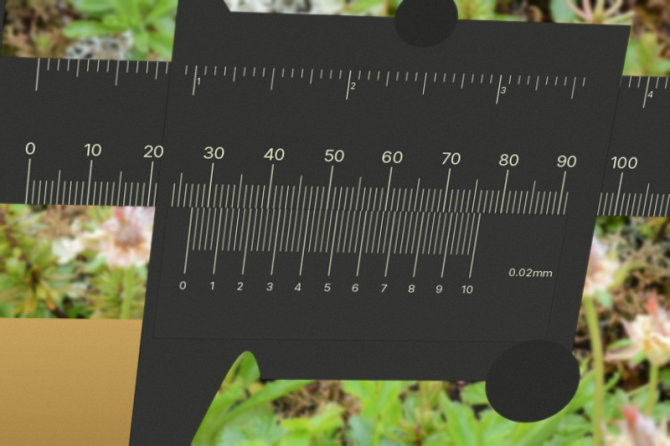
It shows 27.4
